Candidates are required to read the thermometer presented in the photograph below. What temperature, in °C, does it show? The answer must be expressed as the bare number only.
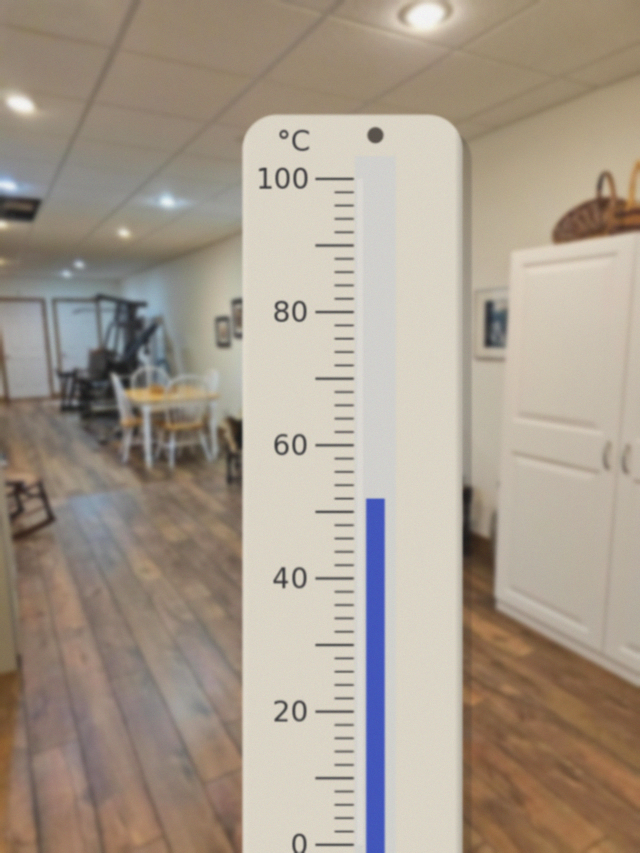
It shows 52
